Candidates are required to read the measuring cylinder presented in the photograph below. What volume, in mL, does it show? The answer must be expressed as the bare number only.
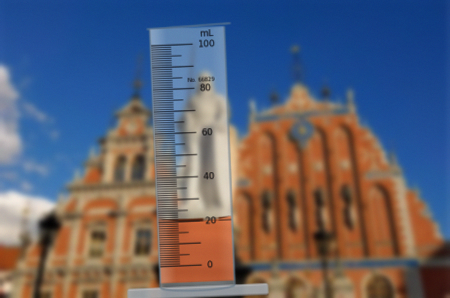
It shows 20
